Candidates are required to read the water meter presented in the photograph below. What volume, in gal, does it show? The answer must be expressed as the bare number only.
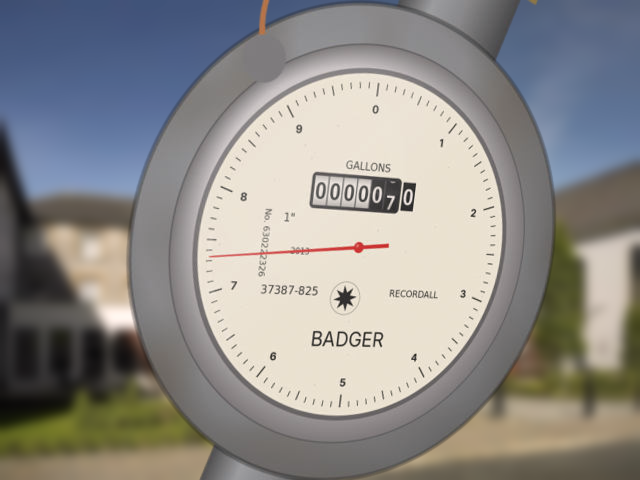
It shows 67.3
